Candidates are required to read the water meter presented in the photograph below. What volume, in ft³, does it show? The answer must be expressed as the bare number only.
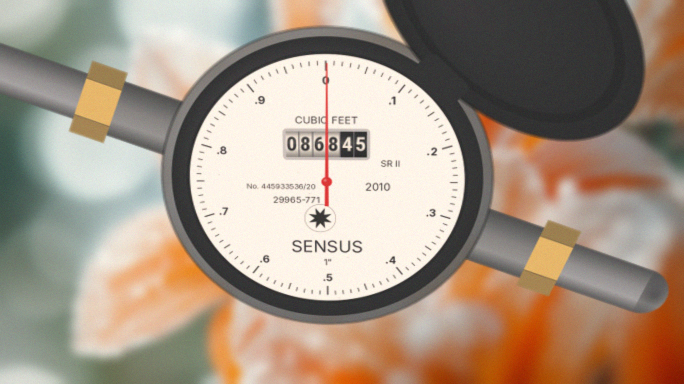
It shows 86845.00
